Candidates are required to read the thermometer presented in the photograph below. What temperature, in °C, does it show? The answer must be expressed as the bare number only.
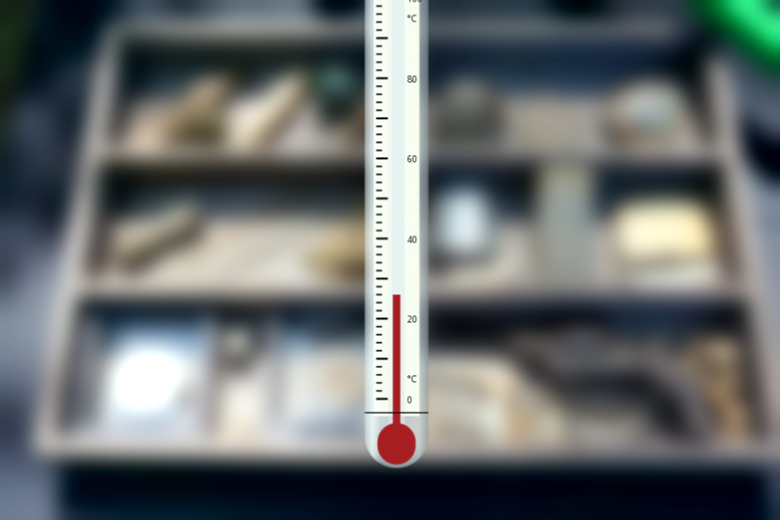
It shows 26
